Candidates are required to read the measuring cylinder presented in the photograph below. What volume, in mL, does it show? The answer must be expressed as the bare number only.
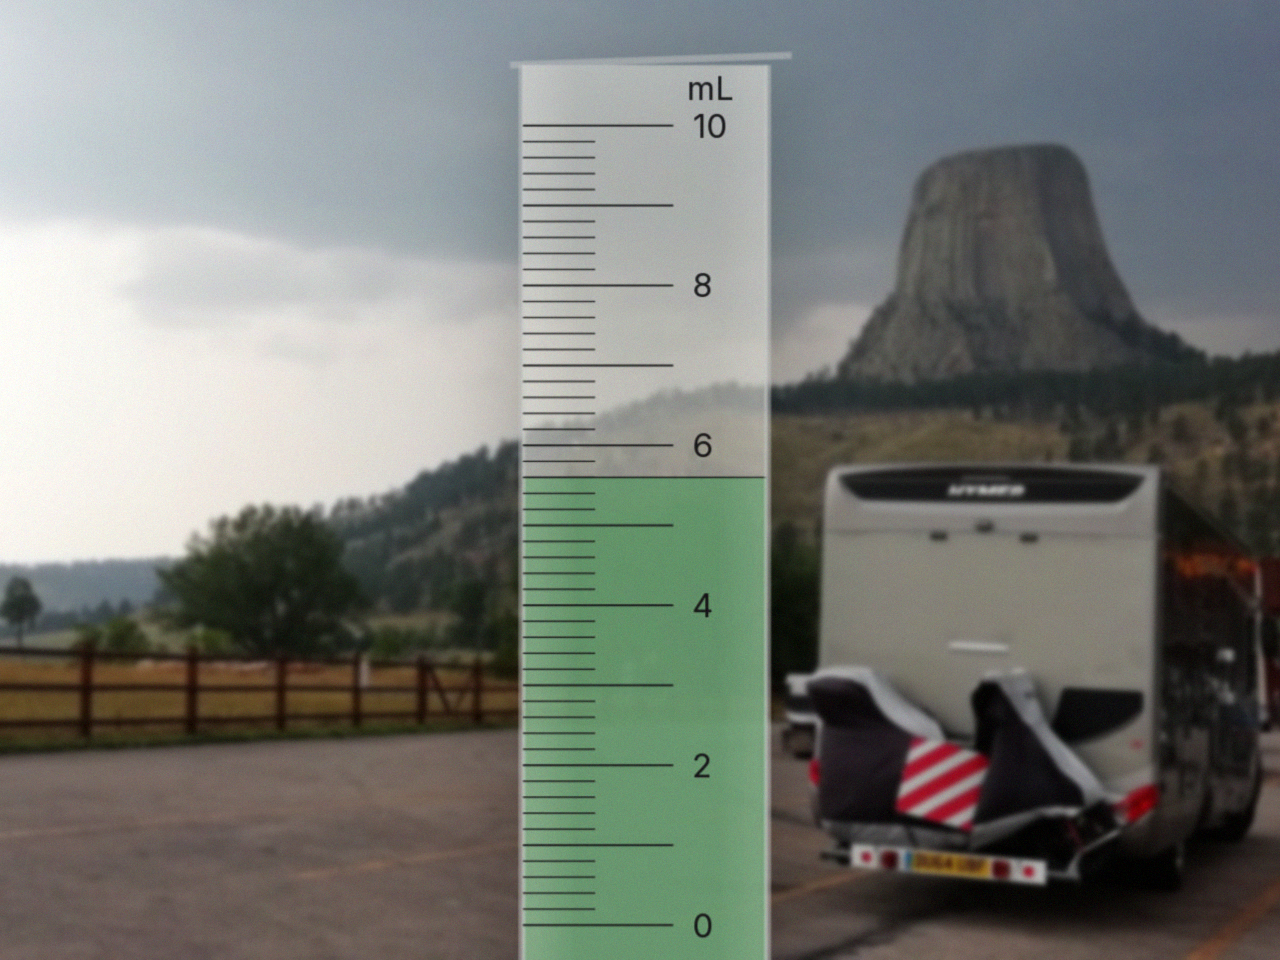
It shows 5.6
